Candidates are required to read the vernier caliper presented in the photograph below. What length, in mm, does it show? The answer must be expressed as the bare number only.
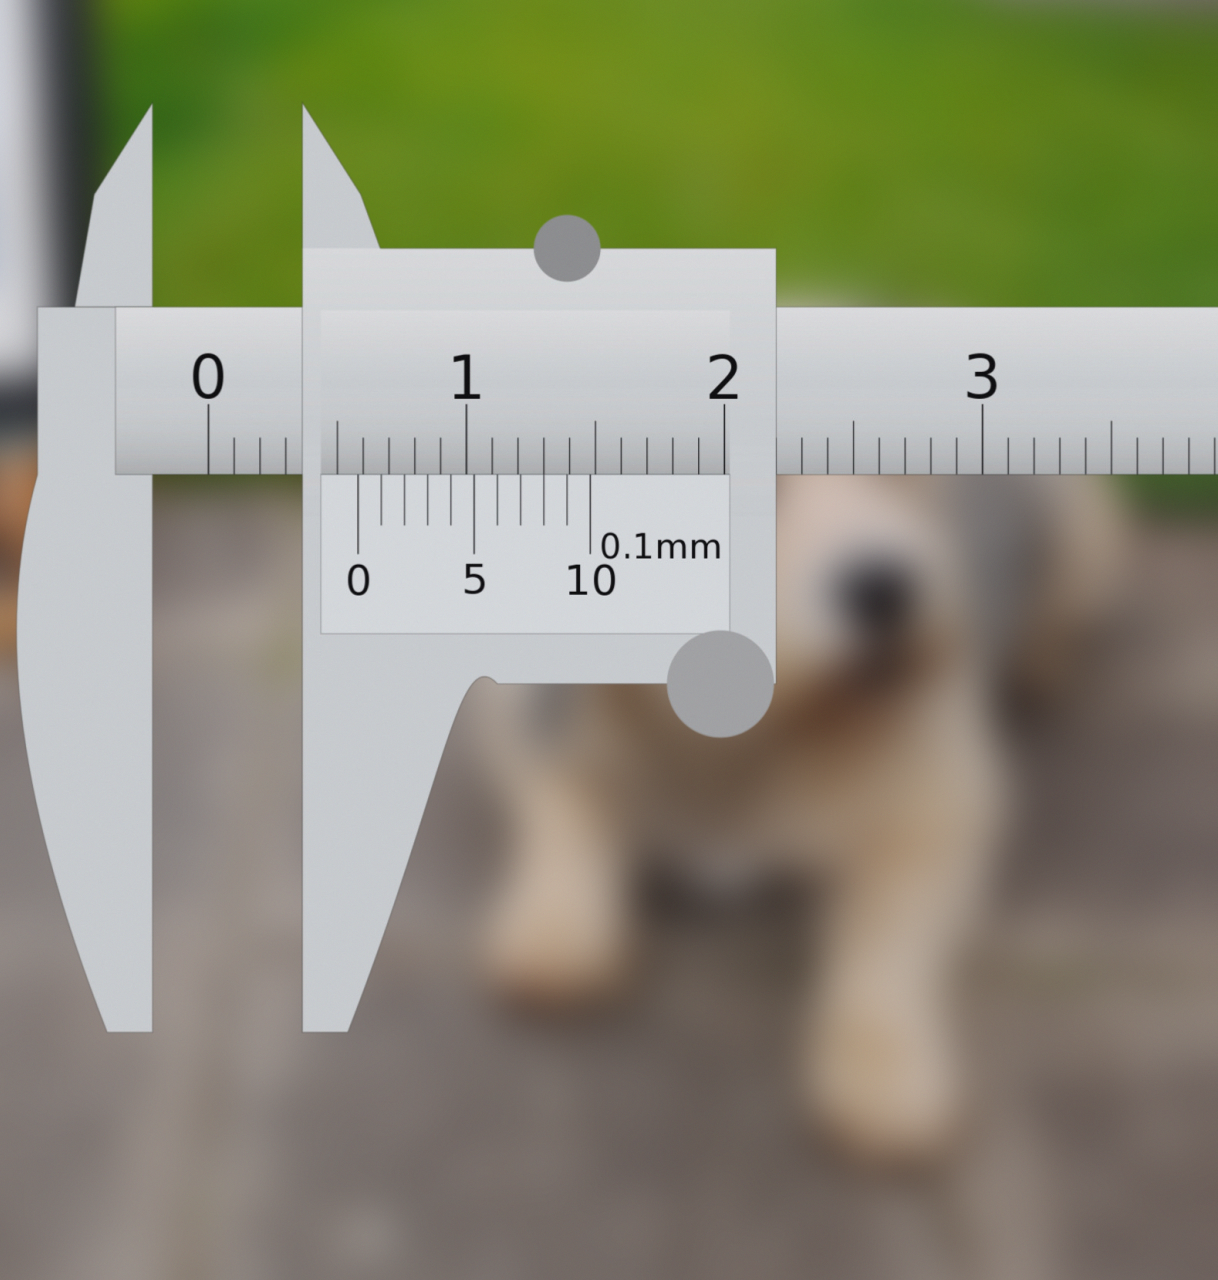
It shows 5.8
